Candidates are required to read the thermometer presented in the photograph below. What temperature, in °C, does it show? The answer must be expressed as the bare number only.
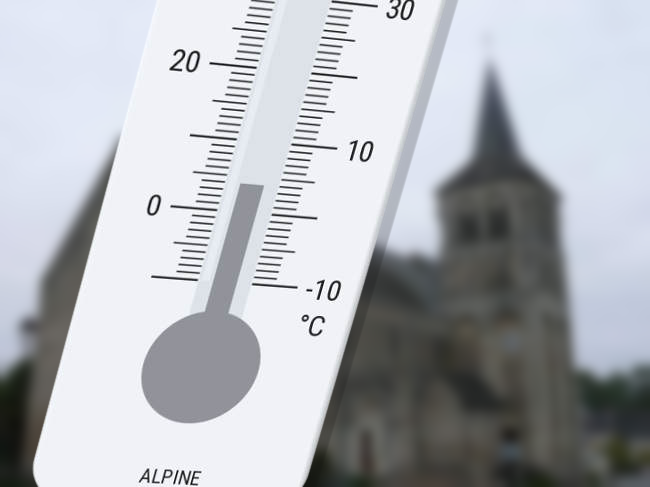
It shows 4
